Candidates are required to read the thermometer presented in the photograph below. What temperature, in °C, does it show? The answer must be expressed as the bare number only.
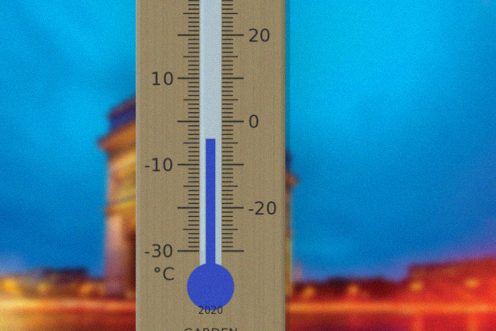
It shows -4
